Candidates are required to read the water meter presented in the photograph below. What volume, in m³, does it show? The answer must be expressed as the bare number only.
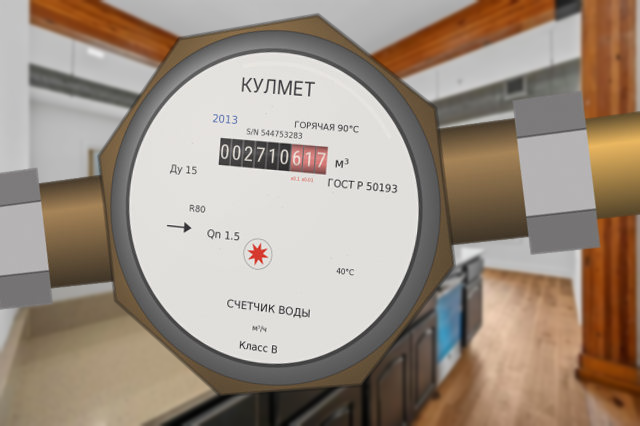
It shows 2710.617
